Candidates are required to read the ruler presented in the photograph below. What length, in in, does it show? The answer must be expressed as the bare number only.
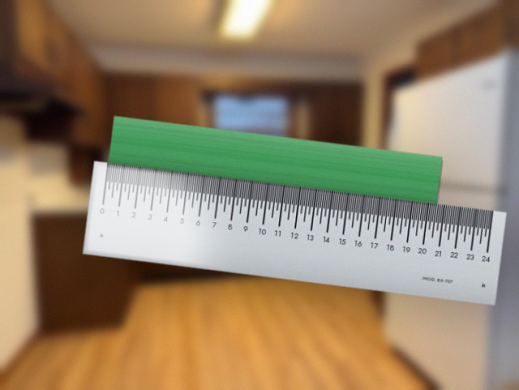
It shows 20.5
